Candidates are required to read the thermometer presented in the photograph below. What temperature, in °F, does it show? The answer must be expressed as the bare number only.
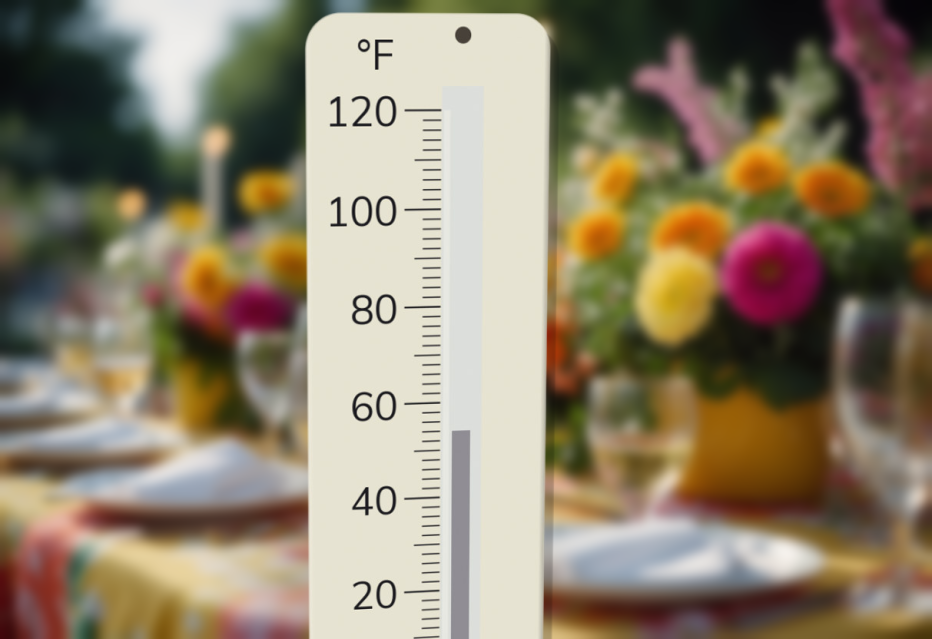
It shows 54
